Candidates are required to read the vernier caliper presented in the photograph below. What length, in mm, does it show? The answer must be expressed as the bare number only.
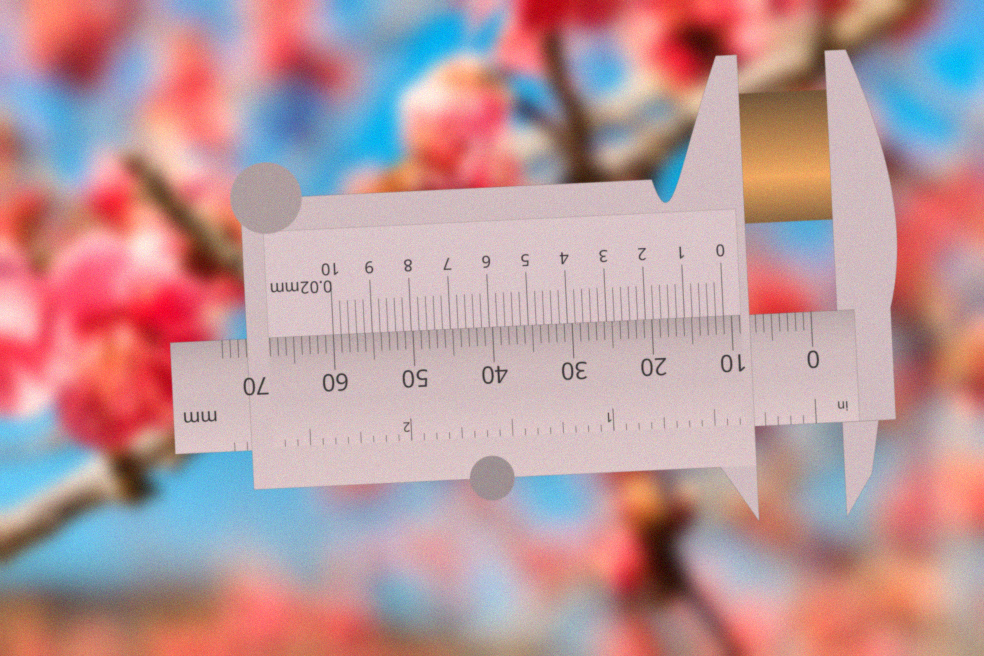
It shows 11.0
